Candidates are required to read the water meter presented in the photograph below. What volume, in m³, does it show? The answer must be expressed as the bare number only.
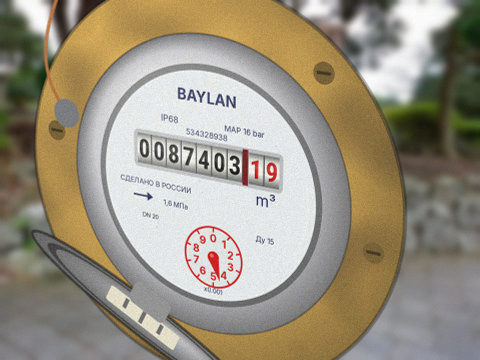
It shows 87403.194
